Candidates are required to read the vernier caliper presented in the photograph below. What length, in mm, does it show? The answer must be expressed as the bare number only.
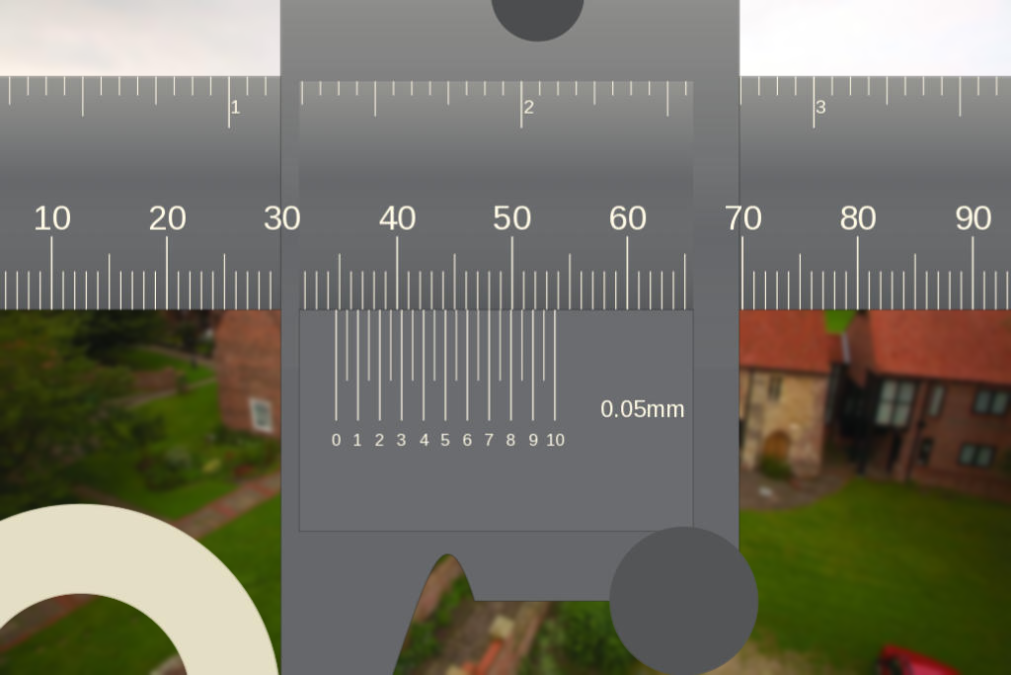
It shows 34.7
